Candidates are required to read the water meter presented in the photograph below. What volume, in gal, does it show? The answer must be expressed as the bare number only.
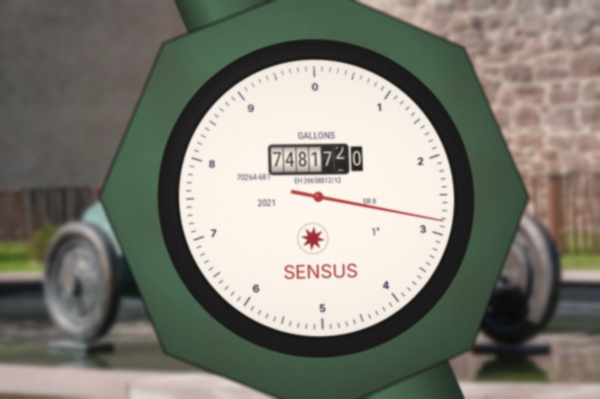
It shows 7481722.8
